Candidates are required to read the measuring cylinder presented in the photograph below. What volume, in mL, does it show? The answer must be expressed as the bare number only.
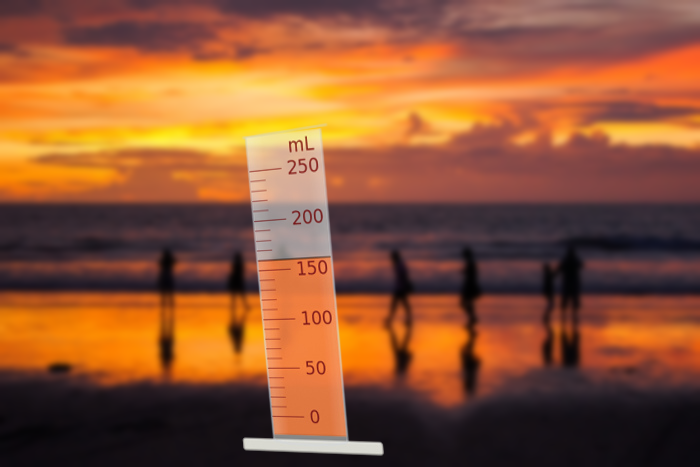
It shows 160
